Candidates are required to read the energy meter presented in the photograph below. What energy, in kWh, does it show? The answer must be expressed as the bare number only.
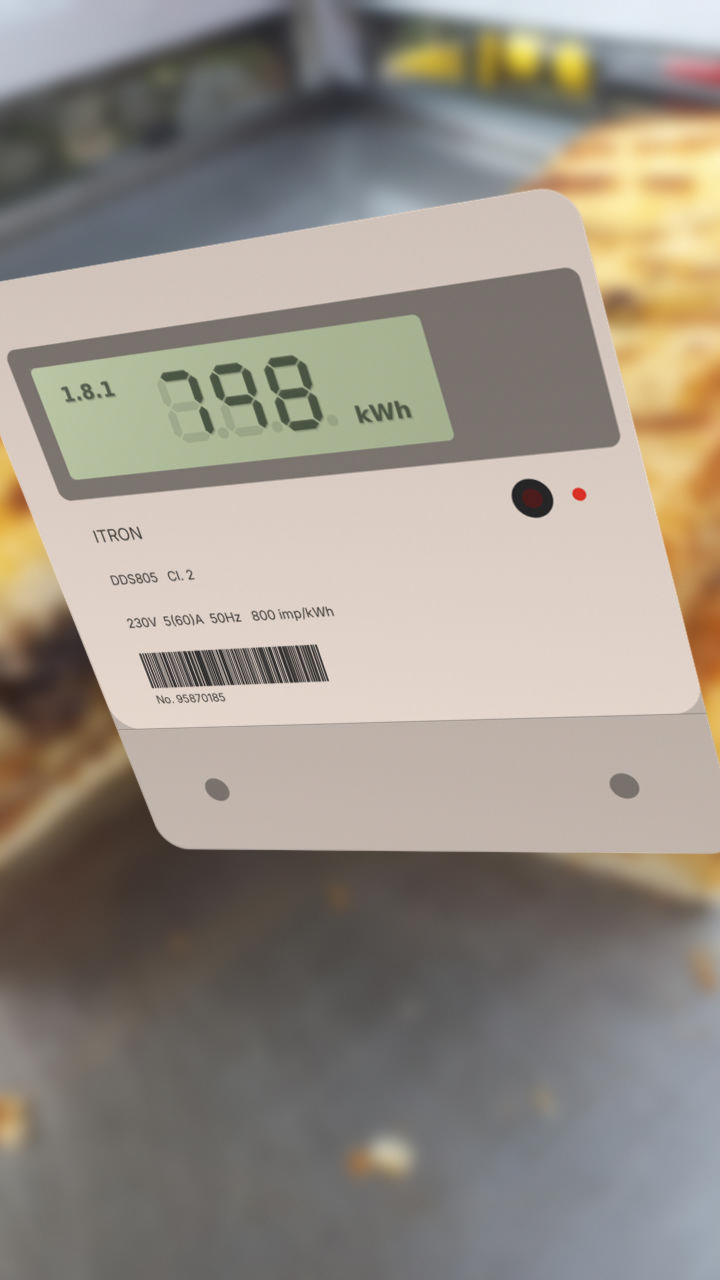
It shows 798
